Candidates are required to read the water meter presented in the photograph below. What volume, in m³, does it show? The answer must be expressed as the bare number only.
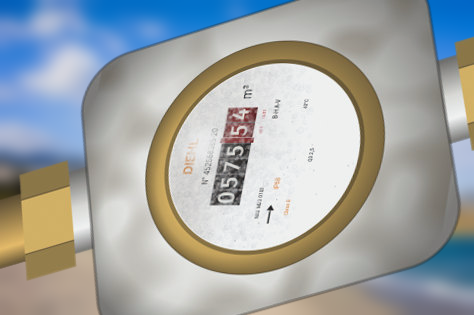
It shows 575.54
